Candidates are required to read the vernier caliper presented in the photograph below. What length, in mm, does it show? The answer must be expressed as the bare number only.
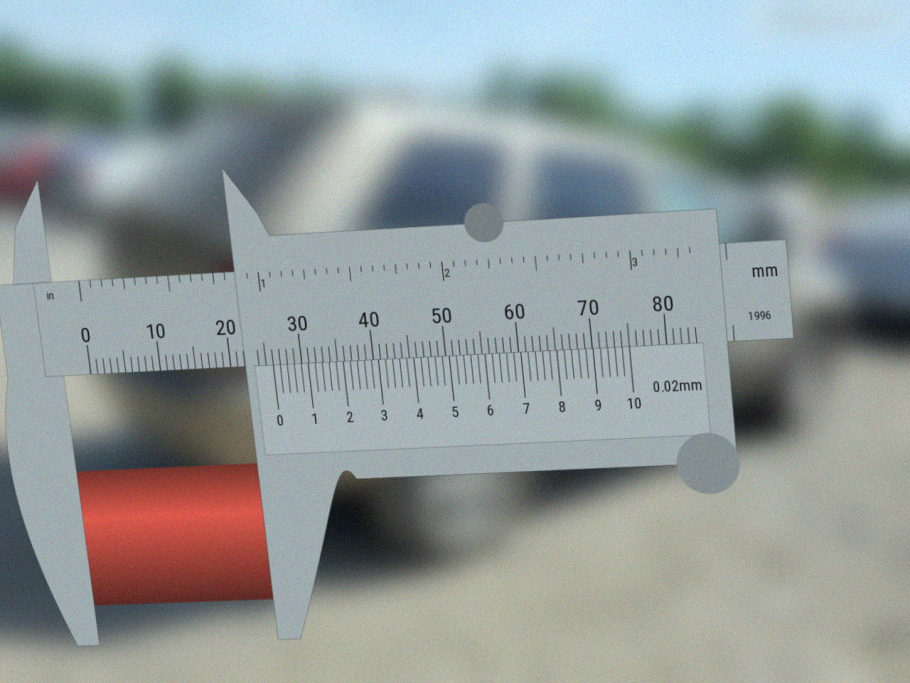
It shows 26.0
